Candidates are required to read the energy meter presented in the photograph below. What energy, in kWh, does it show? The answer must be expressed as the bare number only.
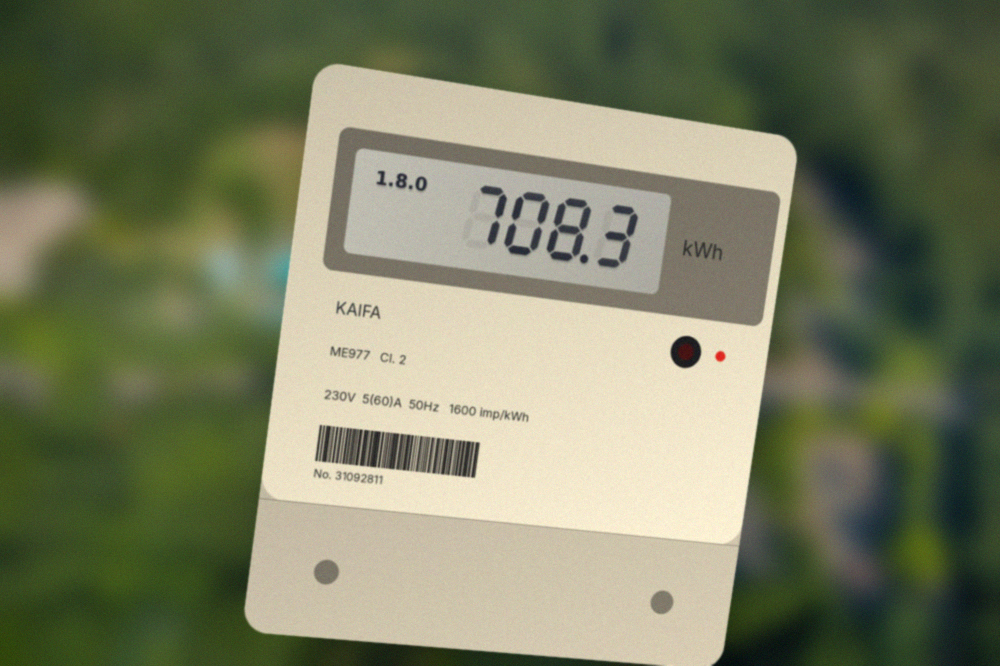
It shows 708.3
